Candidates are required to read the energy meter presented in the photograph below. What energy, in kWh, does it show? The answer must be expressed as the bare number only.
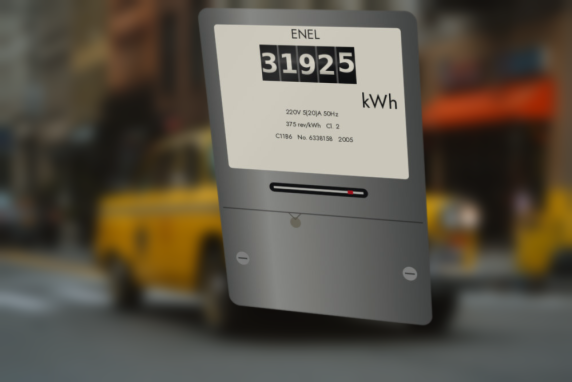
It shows 31925
